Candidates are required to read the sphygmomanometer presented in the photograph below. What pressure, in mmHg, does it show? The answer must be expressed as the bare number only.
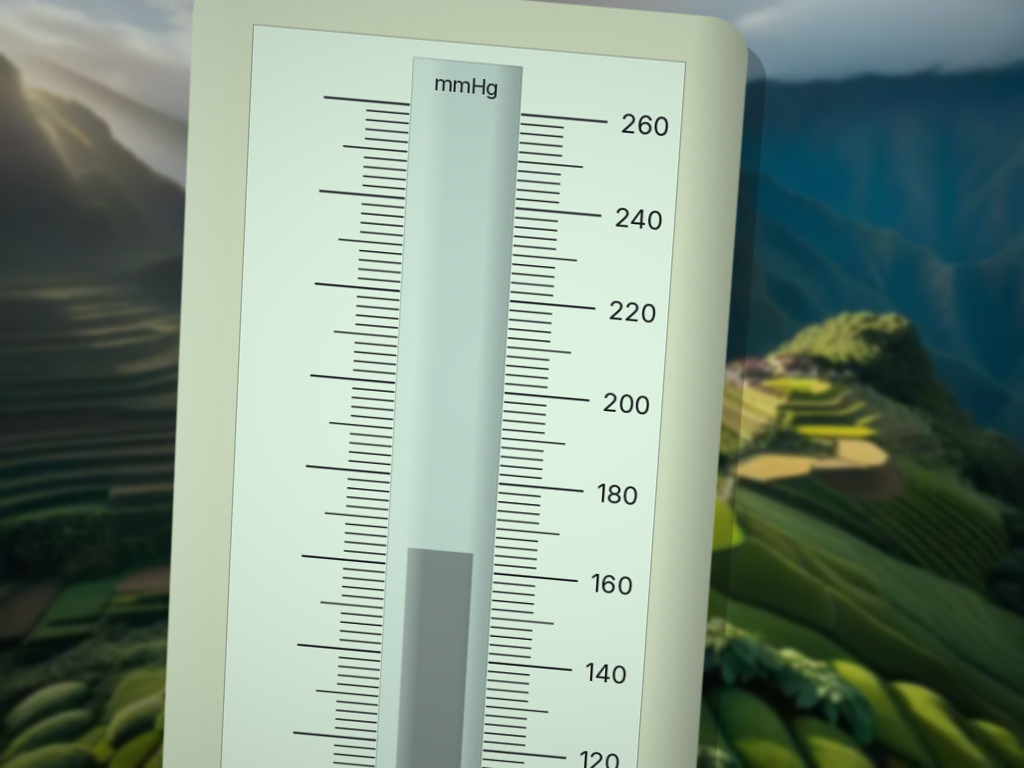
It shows 164
